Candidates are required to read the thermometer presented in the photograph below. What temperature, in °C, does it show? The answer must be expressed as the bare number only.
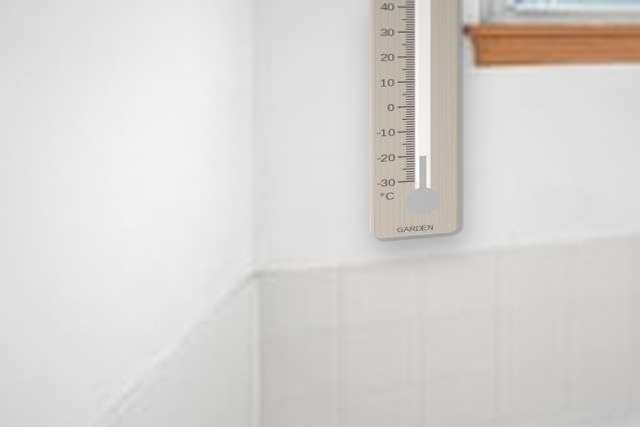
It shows -20
